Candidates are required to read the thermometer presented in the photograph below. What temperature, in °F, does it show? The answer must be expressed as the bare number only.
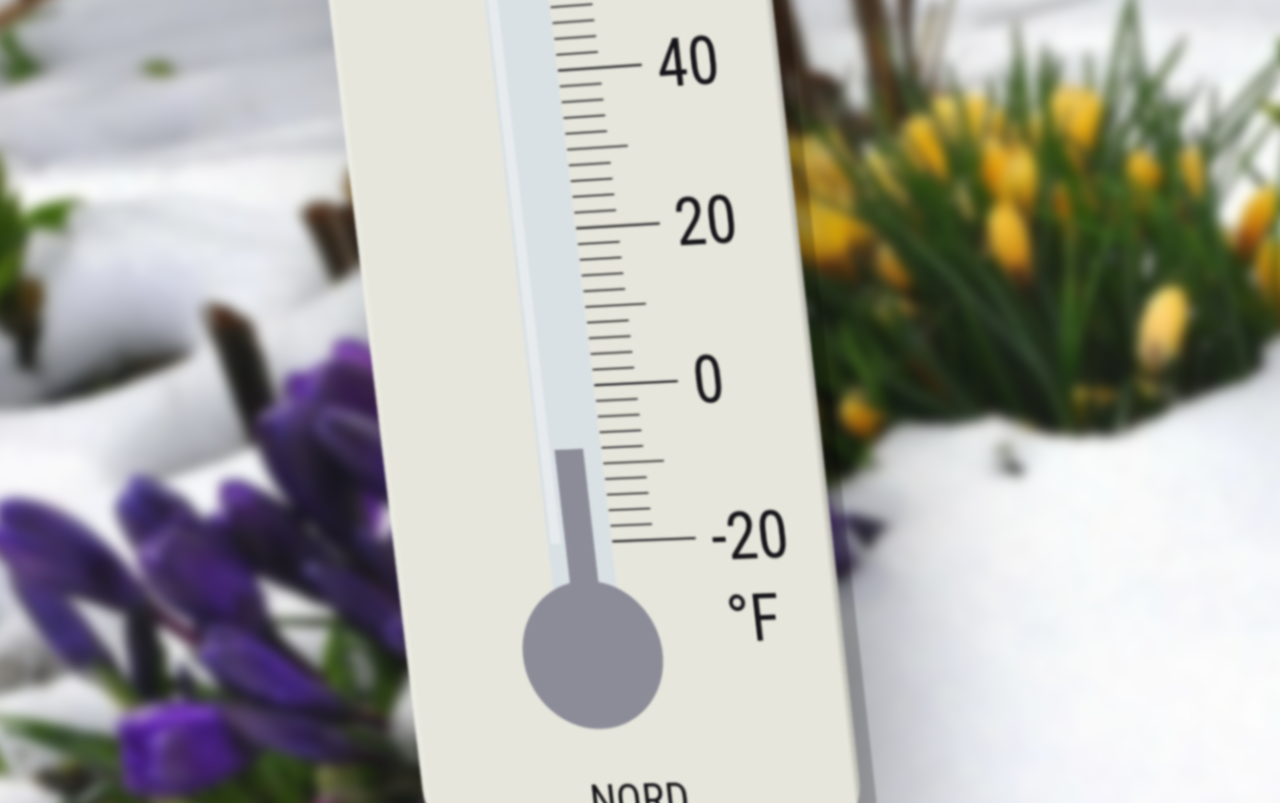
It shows -8
